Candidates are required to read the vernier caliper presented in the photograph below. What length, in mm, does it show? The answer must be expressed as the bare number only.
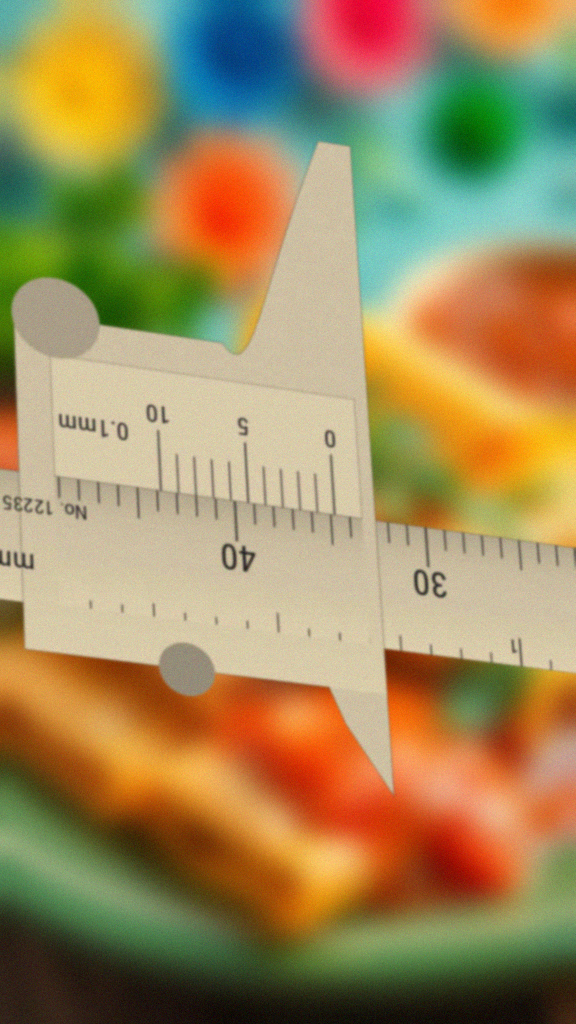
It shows 34.8
